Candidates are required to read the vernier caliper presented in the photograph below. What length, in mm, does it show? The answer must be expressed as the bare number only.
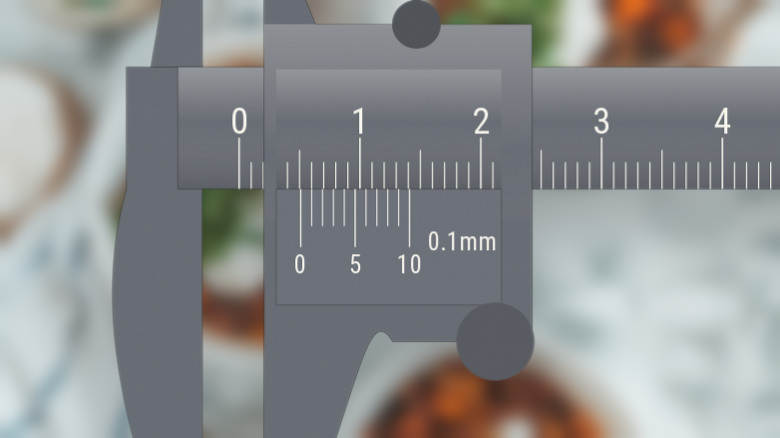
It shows 5.1
